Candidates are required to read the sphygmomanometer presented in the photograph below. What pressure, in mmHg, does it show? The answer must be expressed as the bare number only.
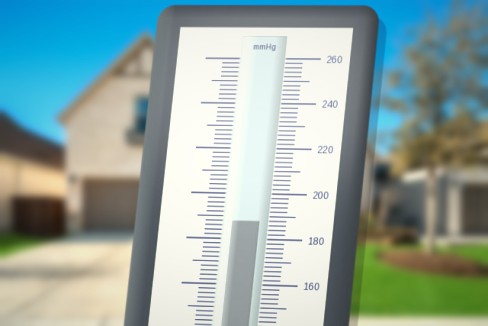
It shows 188
